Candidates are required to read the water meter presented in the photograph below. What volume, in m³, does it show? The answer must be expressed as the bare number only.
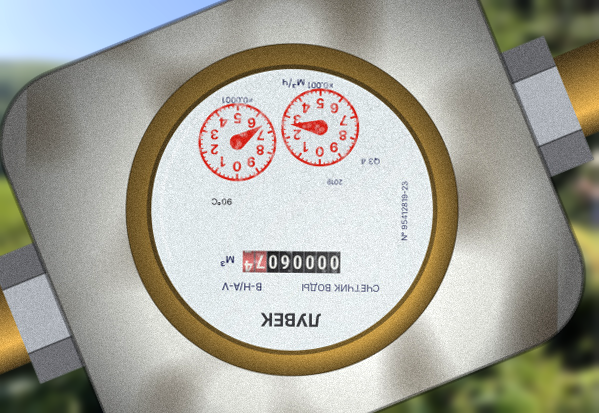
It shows 60.7426
